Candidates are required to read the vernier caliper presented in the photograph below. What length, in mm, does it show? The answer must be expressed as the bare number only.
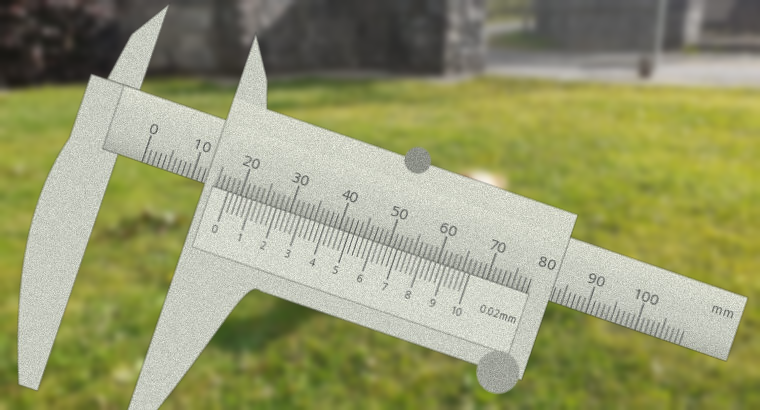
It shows 17.5
